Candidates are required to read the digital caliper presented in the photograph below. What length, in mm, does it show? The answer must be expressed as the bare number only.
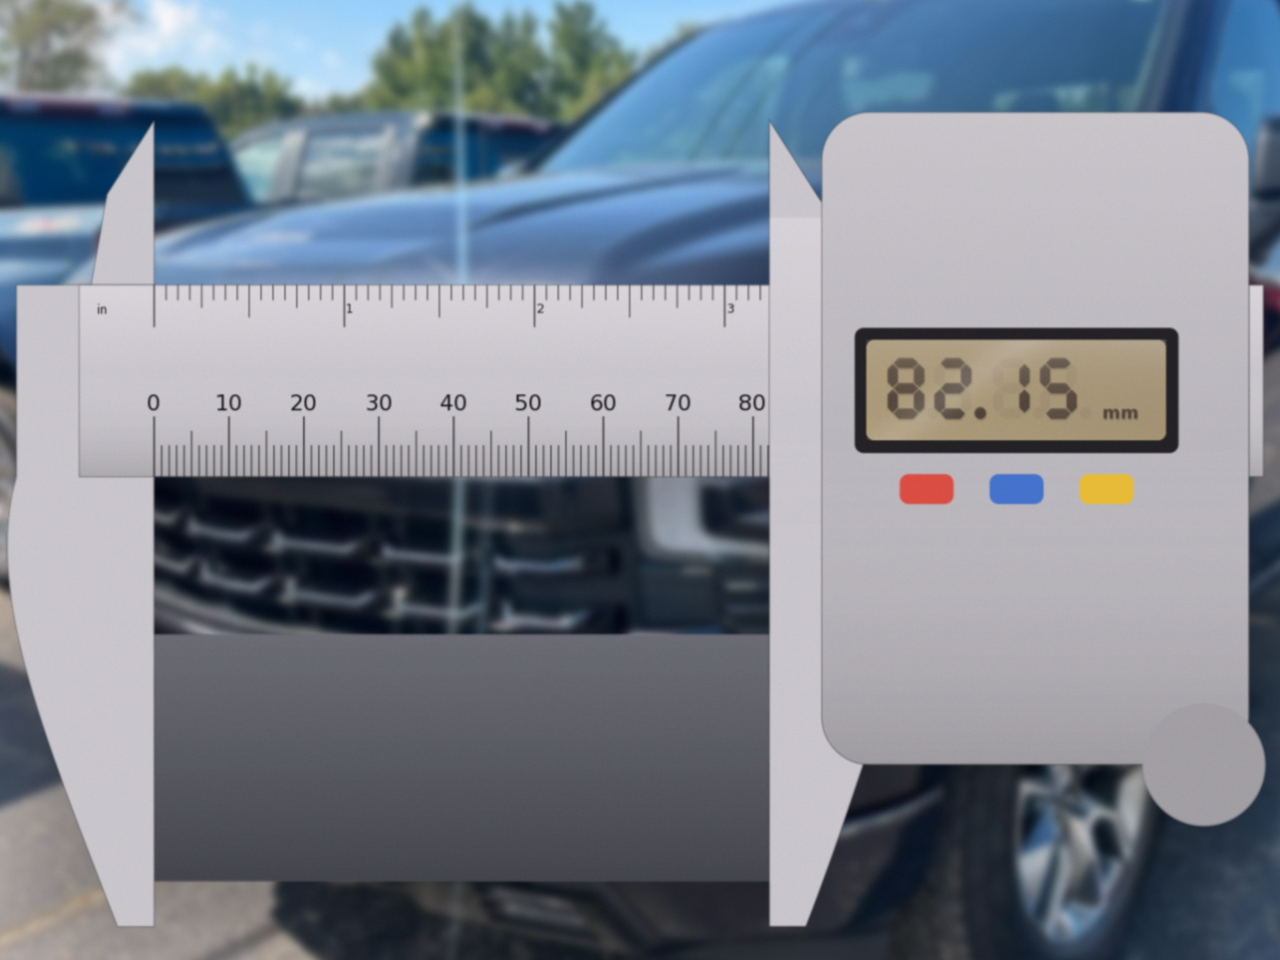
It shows 82.15
